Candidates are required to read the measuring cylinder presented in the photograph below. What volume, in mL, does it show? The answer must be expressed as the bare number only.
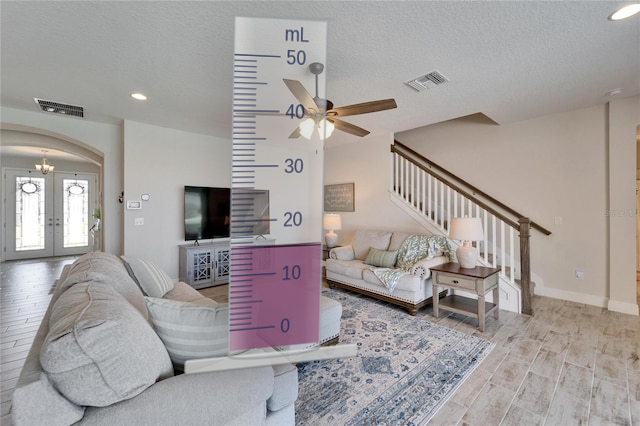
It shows 15
